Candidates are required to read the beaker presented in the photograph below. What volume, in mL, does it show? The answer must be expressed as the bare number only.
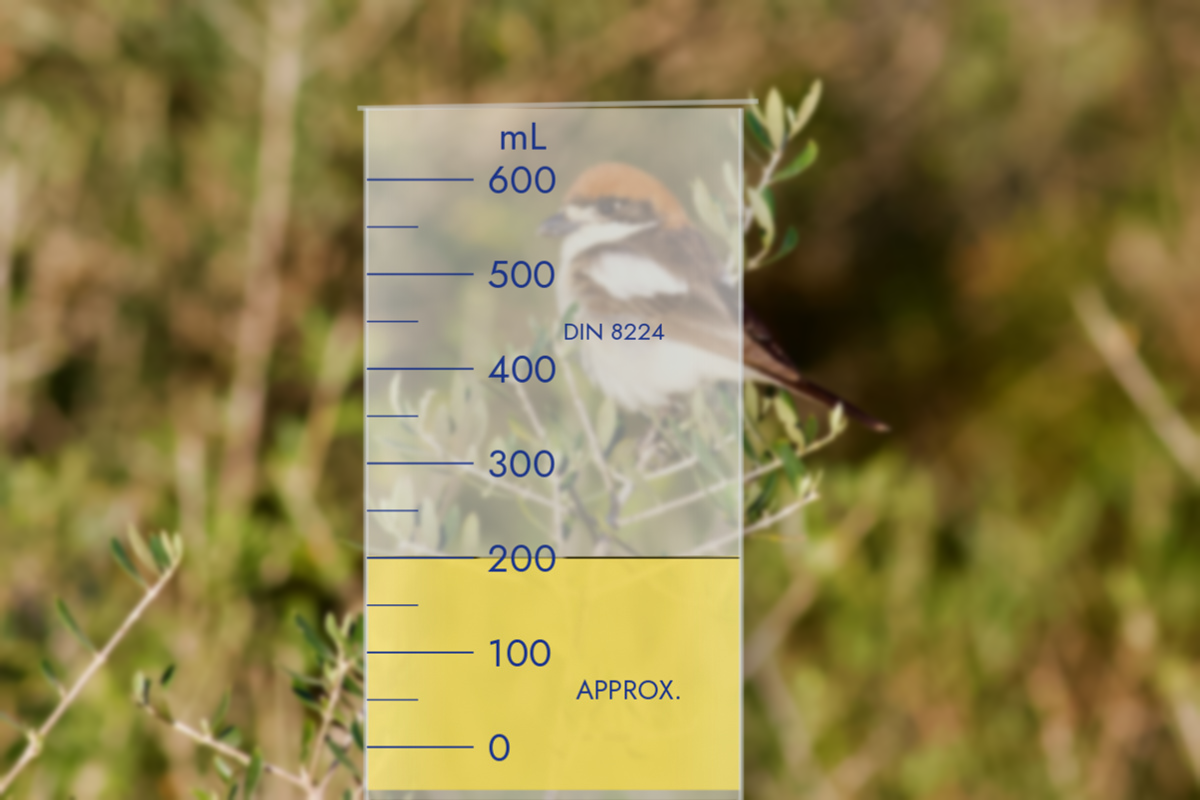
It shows 200
